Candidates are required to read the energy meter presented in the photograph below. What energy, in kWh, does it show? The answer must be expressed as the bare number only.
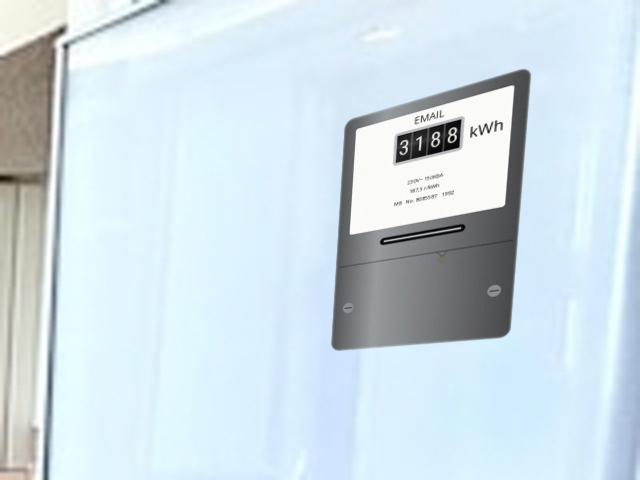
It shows 3188
